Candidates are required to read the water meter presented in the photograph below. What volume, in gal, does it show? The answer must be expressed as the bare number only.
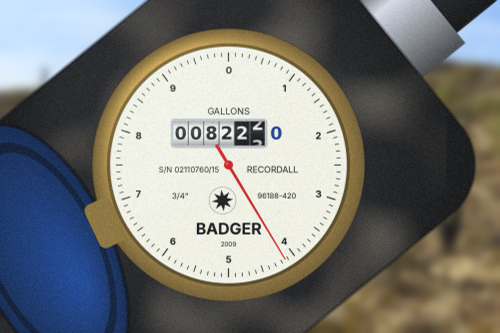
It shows 82224.1
